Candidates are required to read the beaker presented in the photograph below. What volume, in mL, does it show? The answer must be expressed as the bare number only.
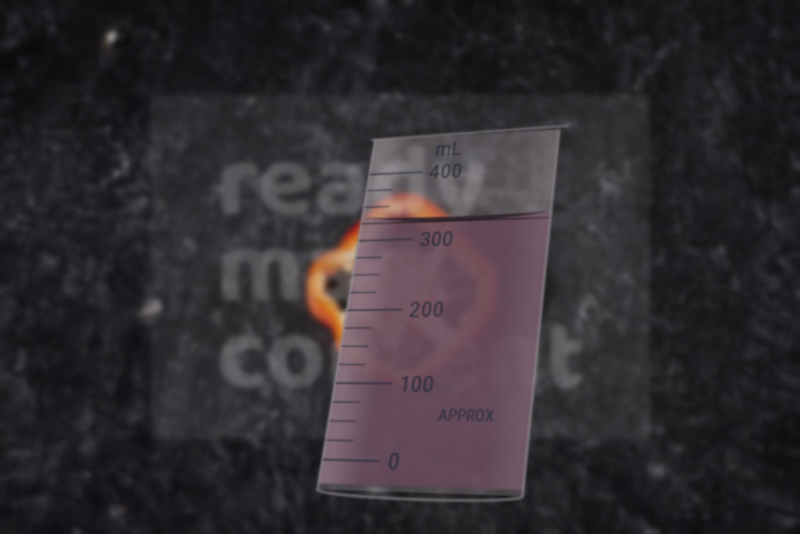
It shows 325
